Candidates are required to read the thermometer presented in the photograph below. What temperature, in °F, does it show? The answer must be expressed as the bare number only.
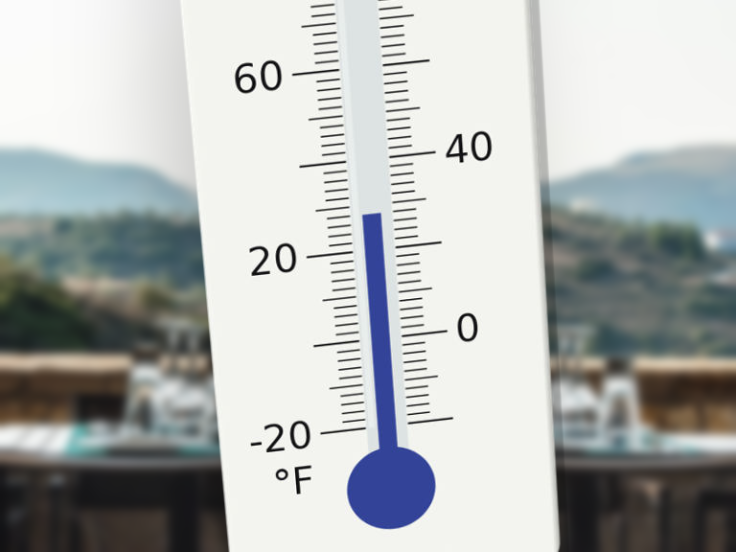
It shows 28
